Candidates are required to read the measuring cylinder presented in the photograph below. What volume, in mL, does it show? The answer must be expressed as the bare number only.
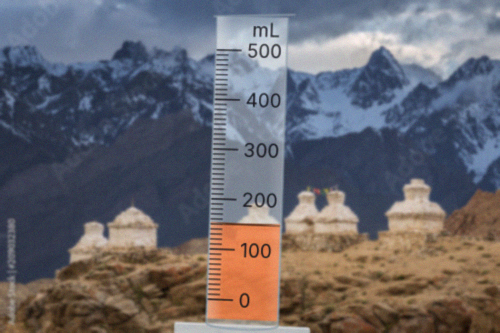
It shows 150
